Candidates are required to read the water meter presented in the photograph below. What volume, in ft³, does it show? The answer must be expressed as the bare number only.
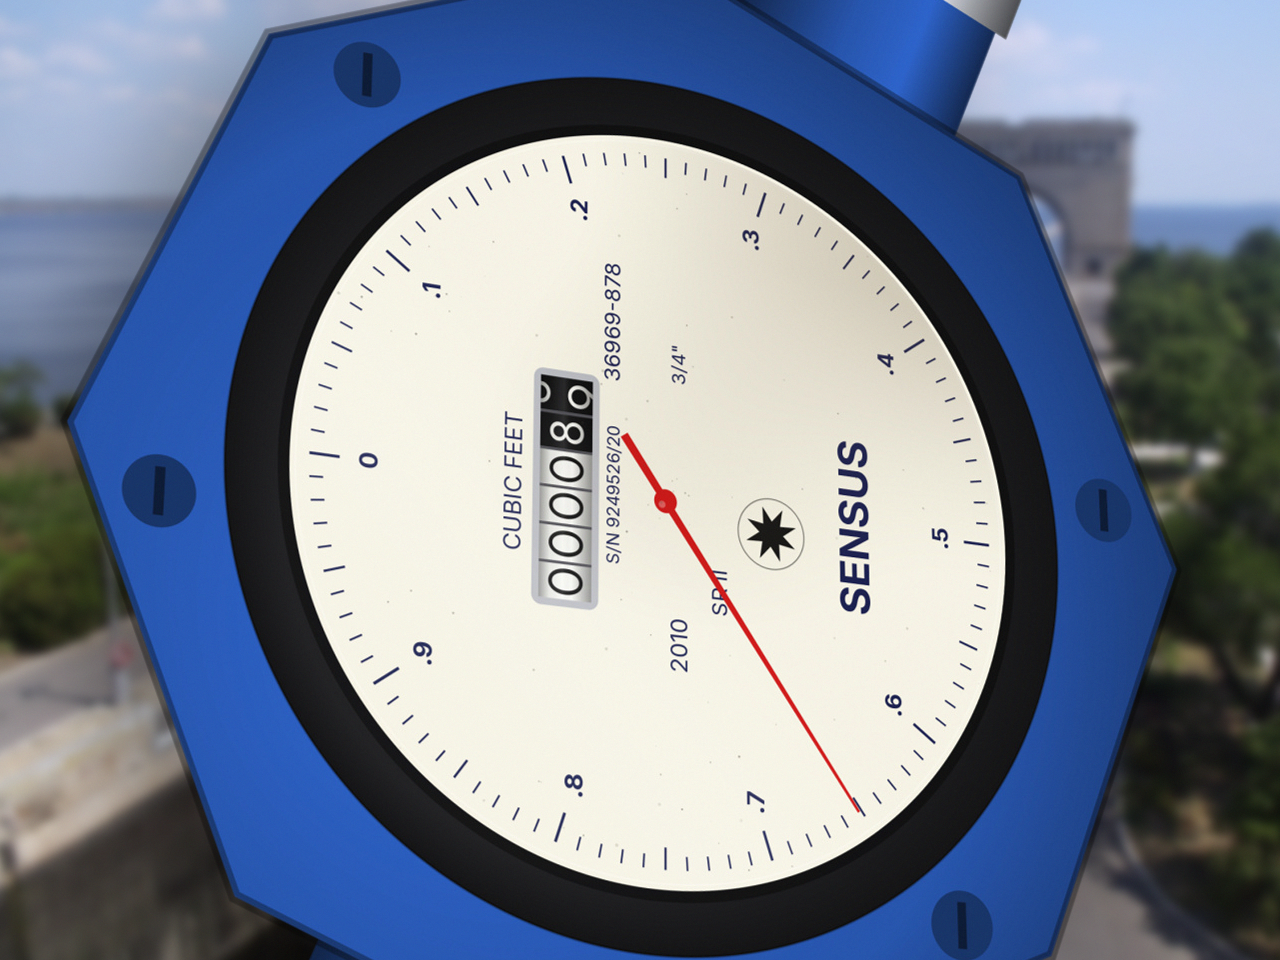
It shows 88.65
